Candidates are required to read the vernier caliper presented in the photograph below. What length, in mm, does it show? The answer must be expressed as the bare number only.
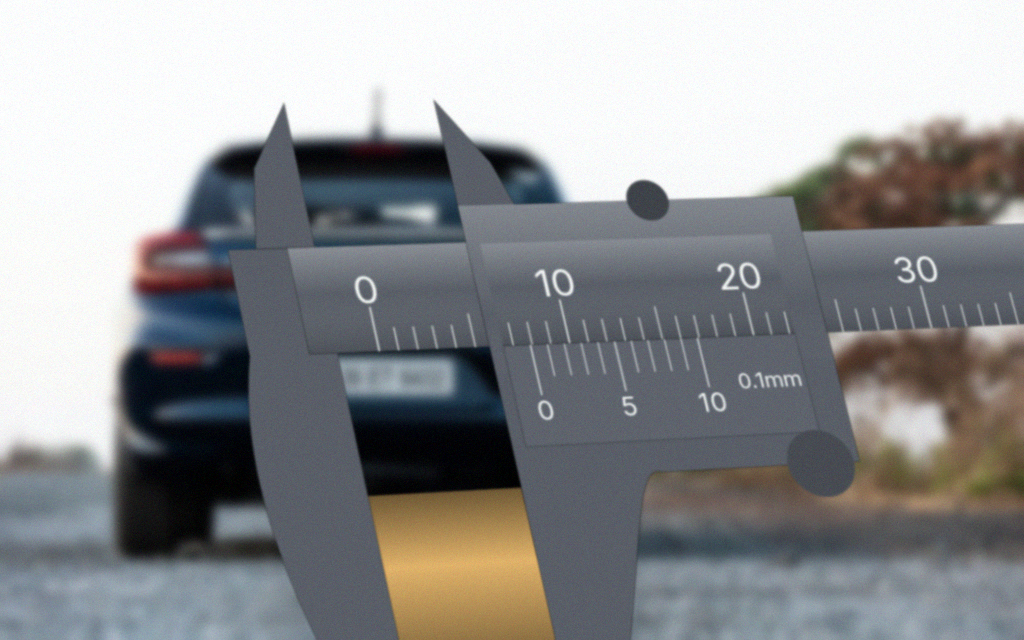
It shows 7.9
